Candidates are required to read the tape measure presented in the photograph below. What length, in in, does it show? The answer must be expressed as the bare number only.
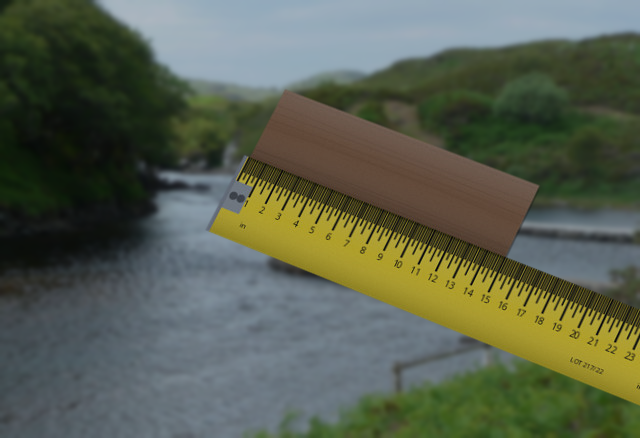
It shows 15
